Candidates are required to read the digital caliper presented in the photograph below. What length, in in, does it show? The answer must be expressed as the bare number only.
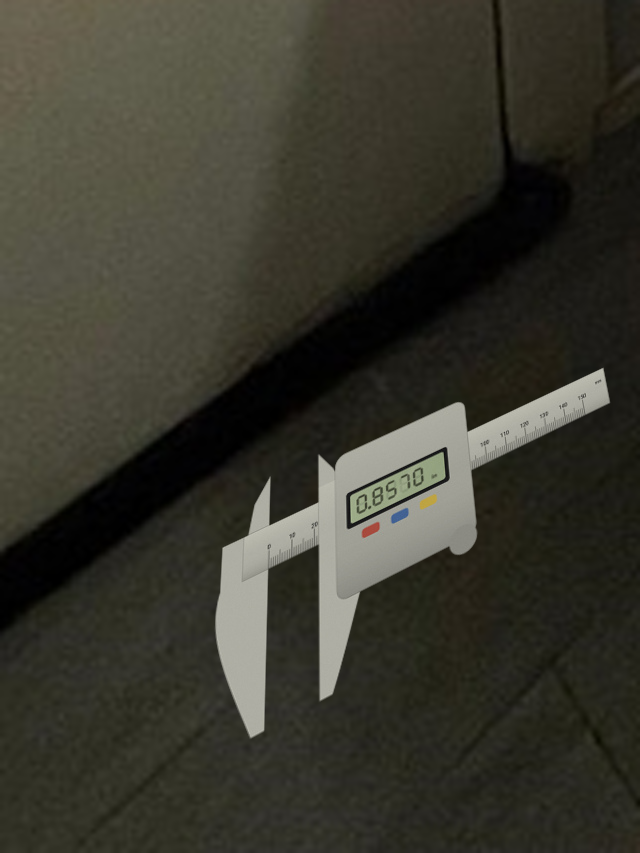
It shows 0.8570
